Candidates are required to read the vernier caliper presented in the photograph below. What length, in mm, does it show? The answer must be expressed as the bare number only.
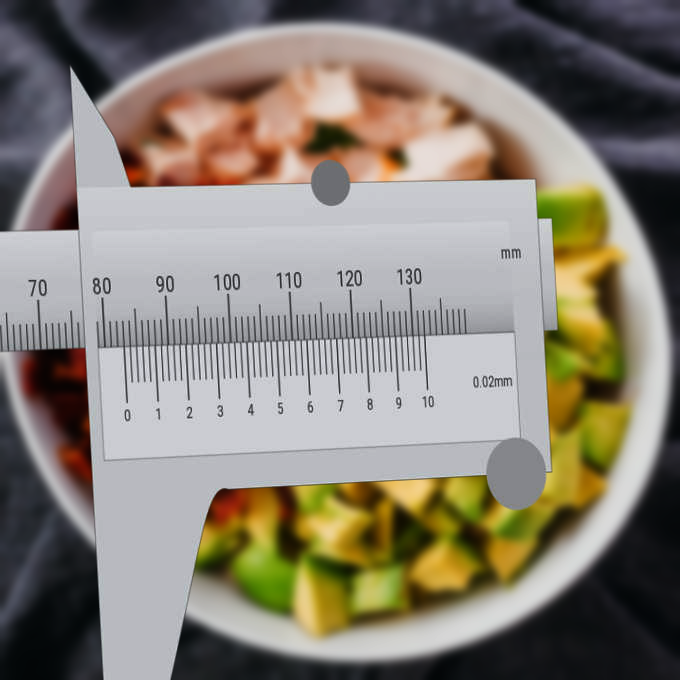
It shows 83.0
